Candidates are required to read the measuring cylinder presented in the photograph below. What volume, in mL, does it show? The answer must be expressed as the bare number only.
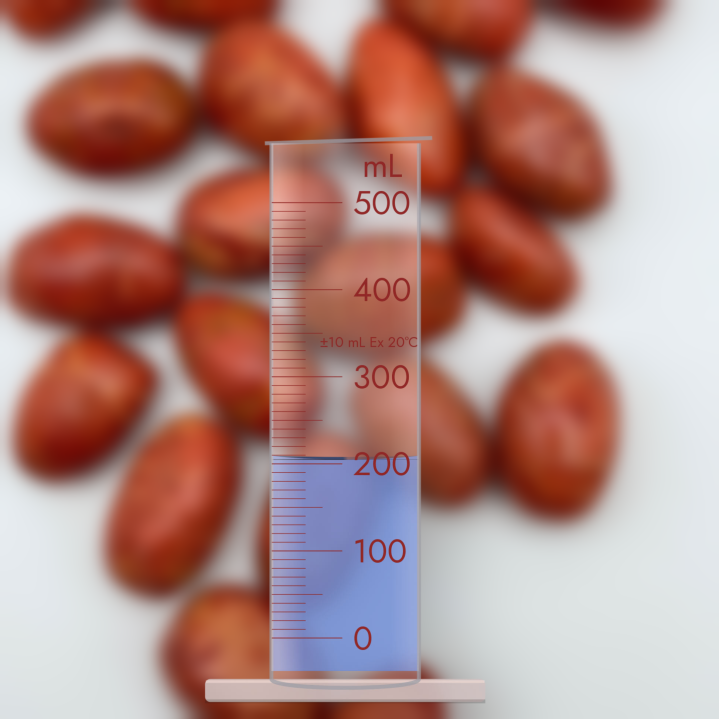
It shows 205
